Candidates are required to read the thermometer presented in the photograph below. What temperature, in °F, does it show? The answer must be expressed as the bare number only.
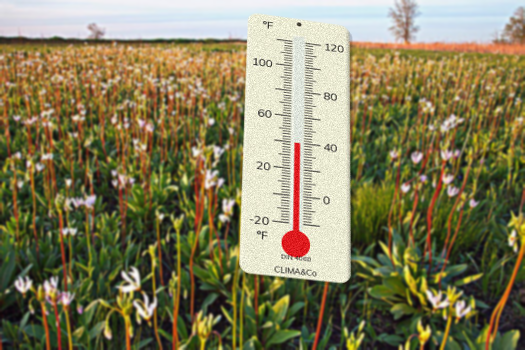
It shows 40
